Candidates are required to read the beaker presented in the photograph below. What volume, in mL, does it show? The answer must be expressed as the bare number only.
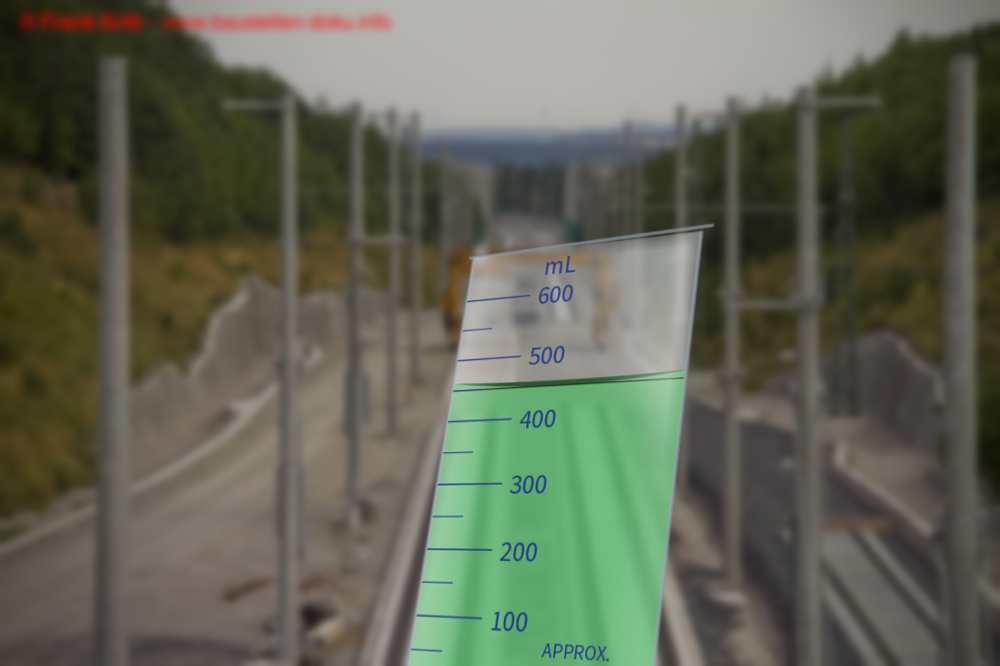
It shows 450
